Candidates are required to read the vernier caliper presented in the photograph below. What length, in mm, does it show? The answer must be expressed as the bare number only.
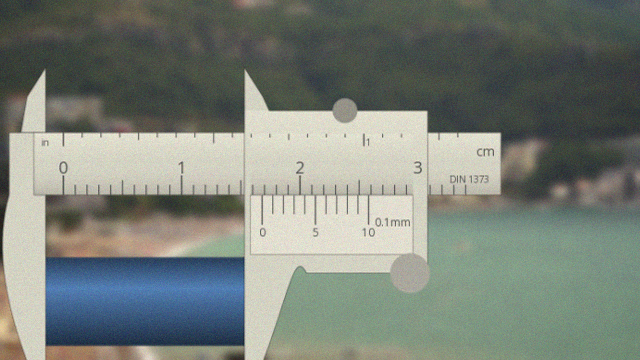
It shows 16.8
